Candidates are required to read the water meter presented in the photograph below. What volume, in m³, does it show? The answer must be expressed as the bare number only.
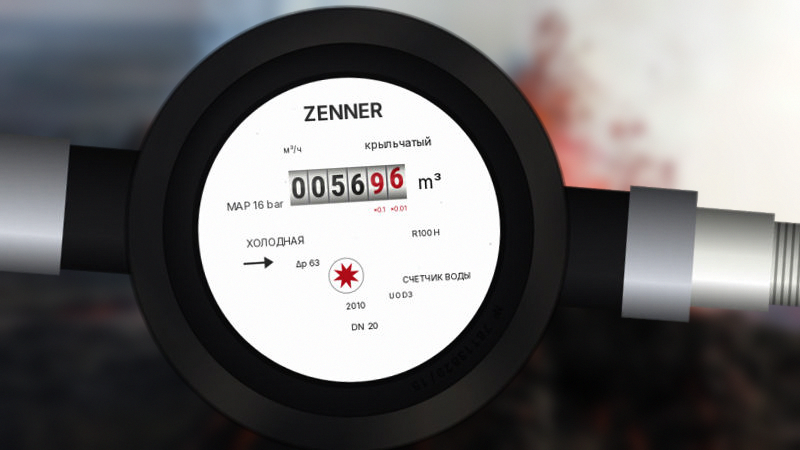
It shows 56.96
